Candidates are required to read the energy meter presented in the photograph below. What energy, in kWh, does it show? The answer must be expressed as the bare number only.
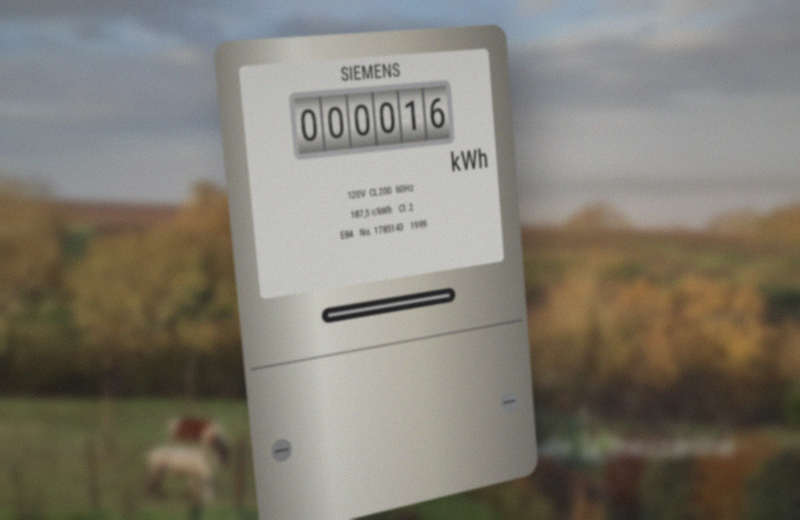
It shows 16
